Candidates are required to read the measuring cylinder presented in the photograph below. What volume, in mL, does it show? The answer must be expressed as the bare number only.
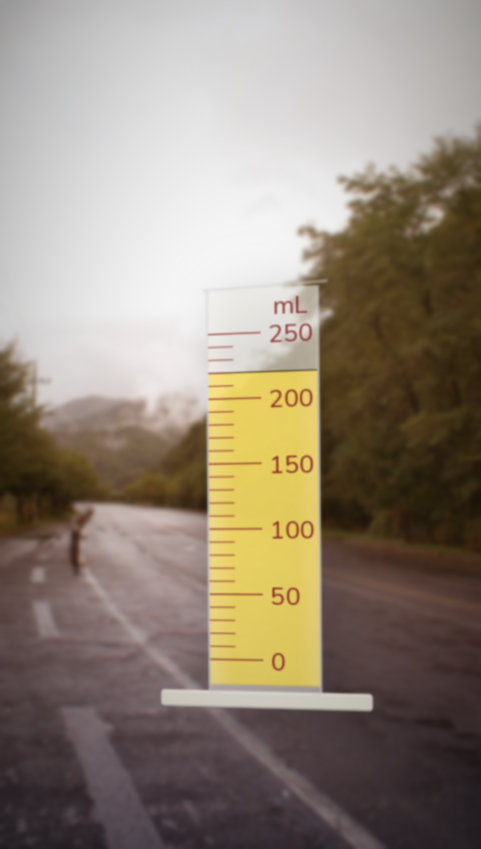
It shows 220
